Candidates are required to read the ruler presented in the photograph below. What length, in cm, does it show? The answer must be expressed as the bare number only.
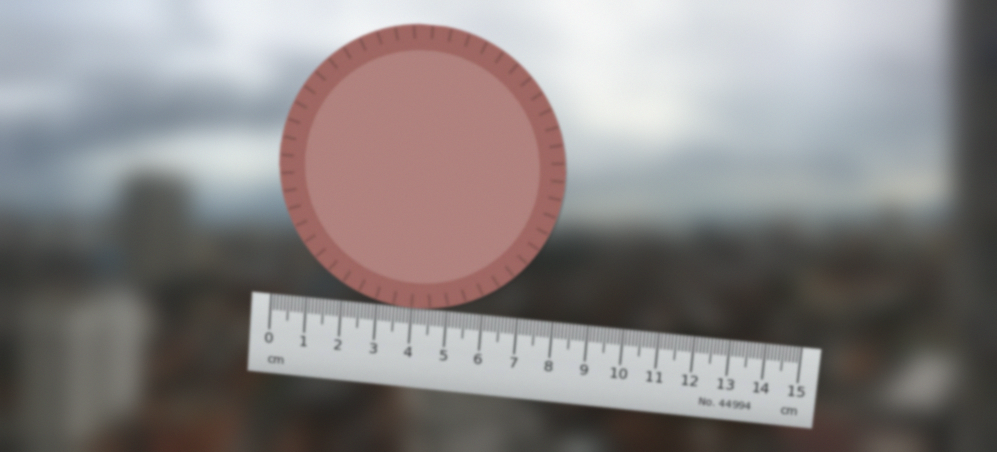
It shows 8
